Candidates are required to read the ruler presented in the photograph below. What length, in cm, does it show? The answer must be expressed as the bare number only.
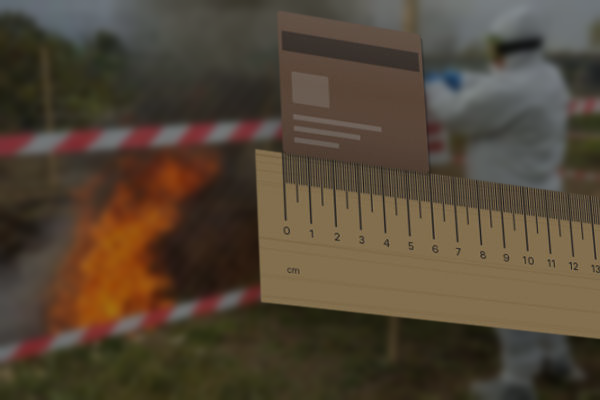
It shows 6
